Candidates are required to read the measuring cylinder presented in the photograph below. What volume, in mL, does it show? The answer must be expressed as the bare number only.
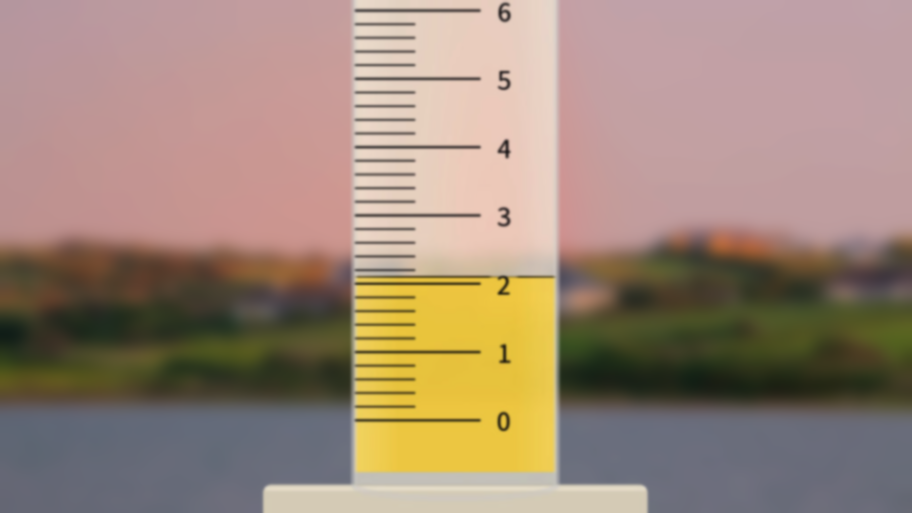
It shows 2.1
